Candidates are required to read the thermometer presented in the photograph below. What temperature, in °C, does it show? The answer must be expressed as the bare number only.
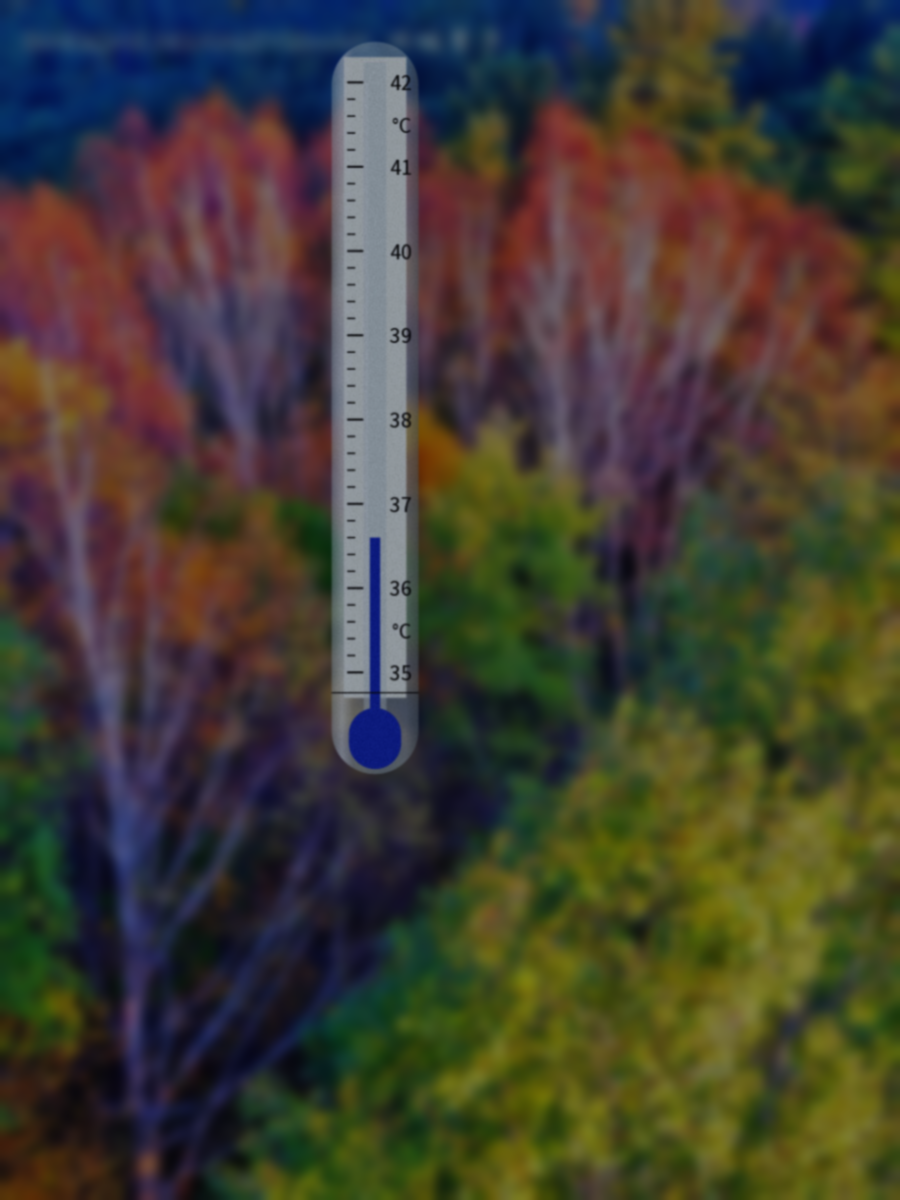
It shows 36.6
